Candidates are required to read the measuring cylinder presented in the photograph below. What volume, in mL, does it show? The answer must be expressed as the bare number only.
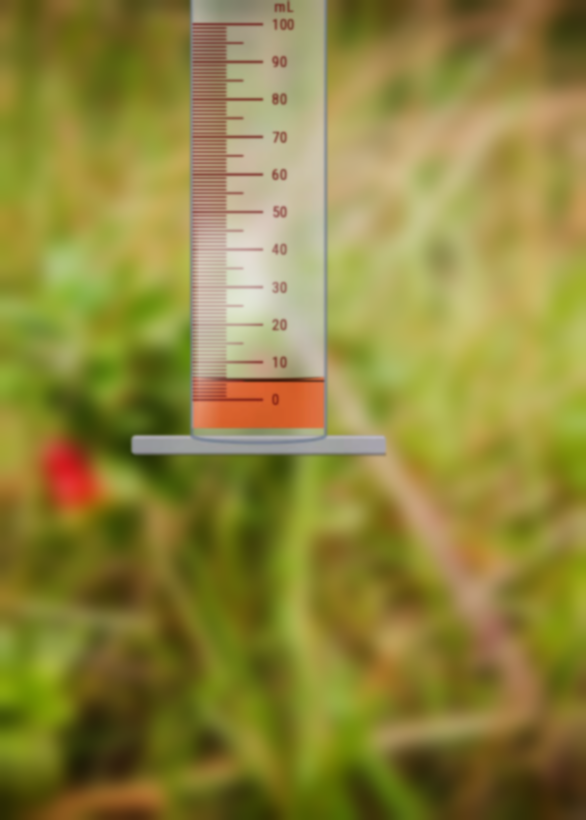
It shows 5
